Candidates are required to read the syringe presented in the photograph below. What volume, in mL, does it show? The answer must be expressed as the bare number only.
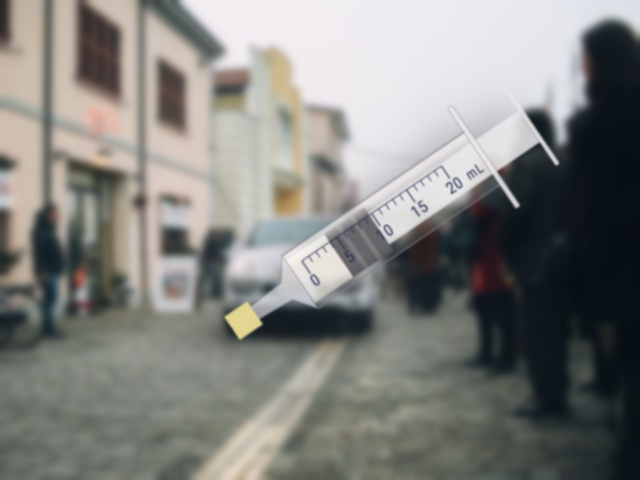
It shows 4
